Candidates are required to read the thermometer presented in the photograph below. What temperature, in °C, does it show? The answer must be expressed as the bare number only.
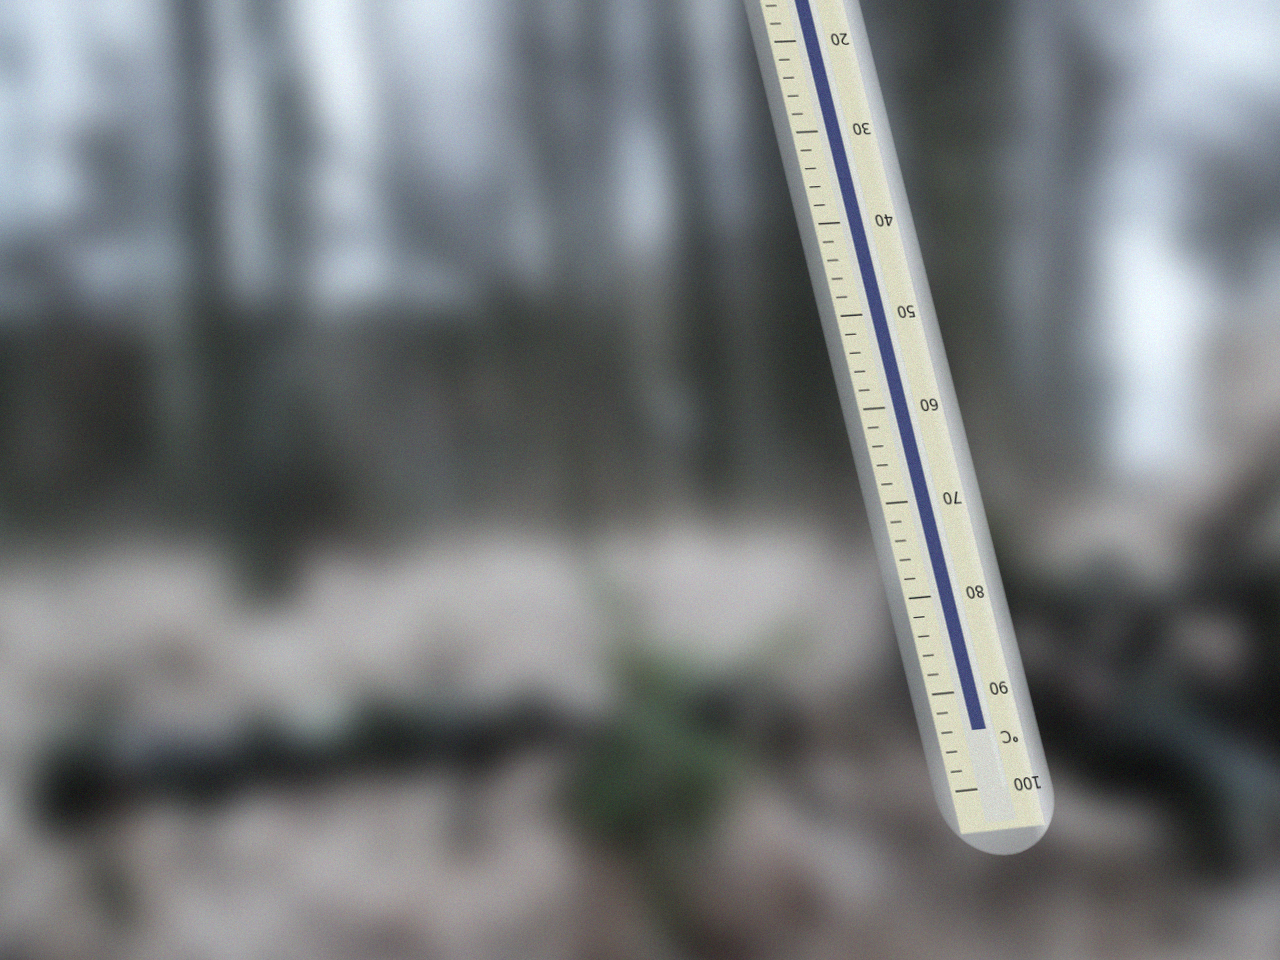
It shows 94
